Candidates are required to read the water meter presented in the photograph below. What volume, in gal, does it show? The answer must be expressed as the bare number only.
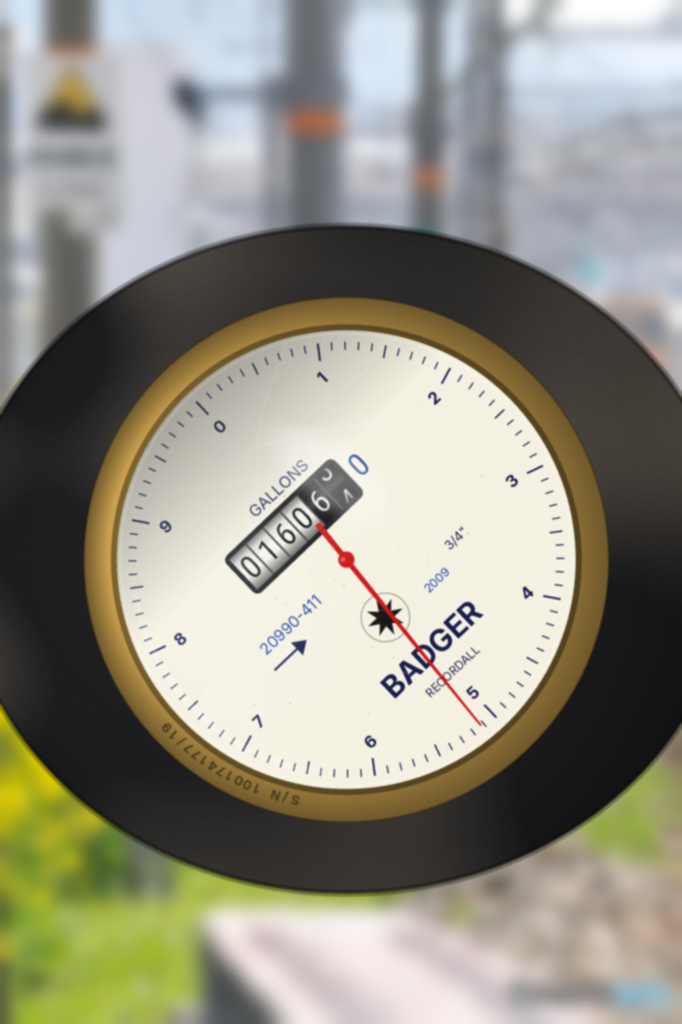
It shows 160635.1
